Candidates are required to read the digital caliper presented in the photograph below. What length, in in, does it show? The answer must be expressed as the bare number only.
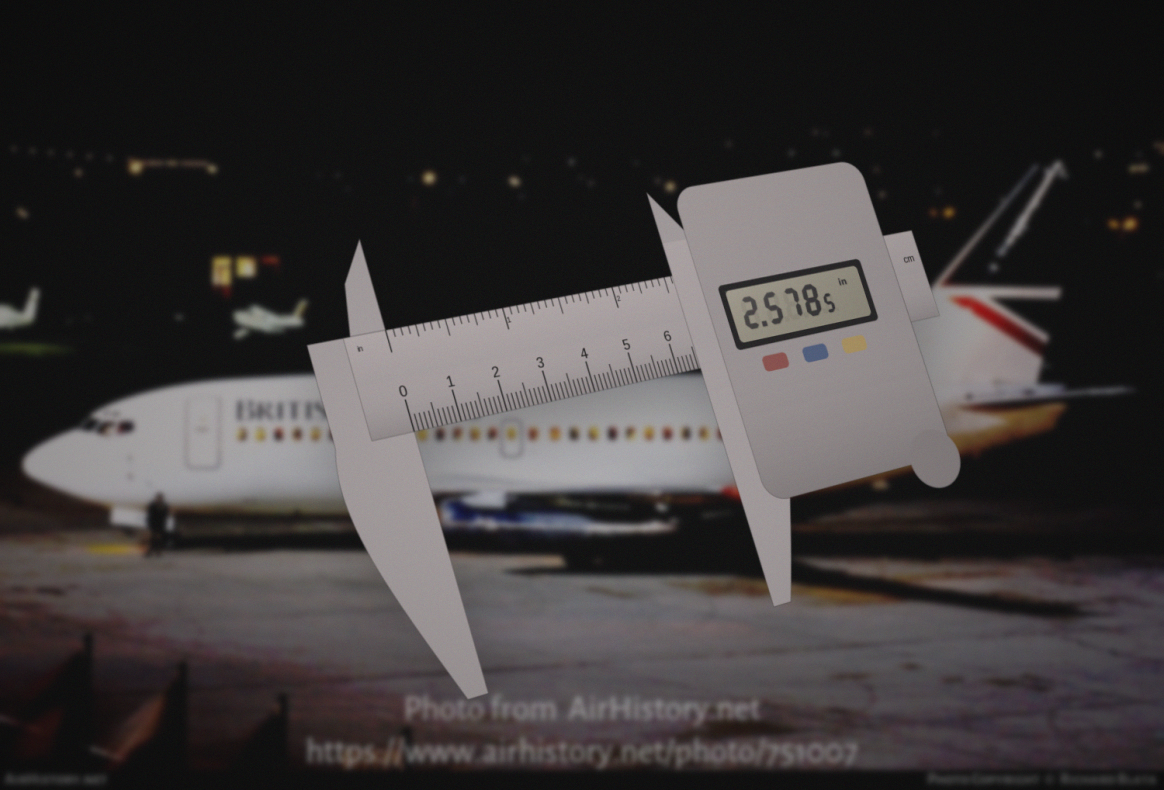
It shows 2.5785
